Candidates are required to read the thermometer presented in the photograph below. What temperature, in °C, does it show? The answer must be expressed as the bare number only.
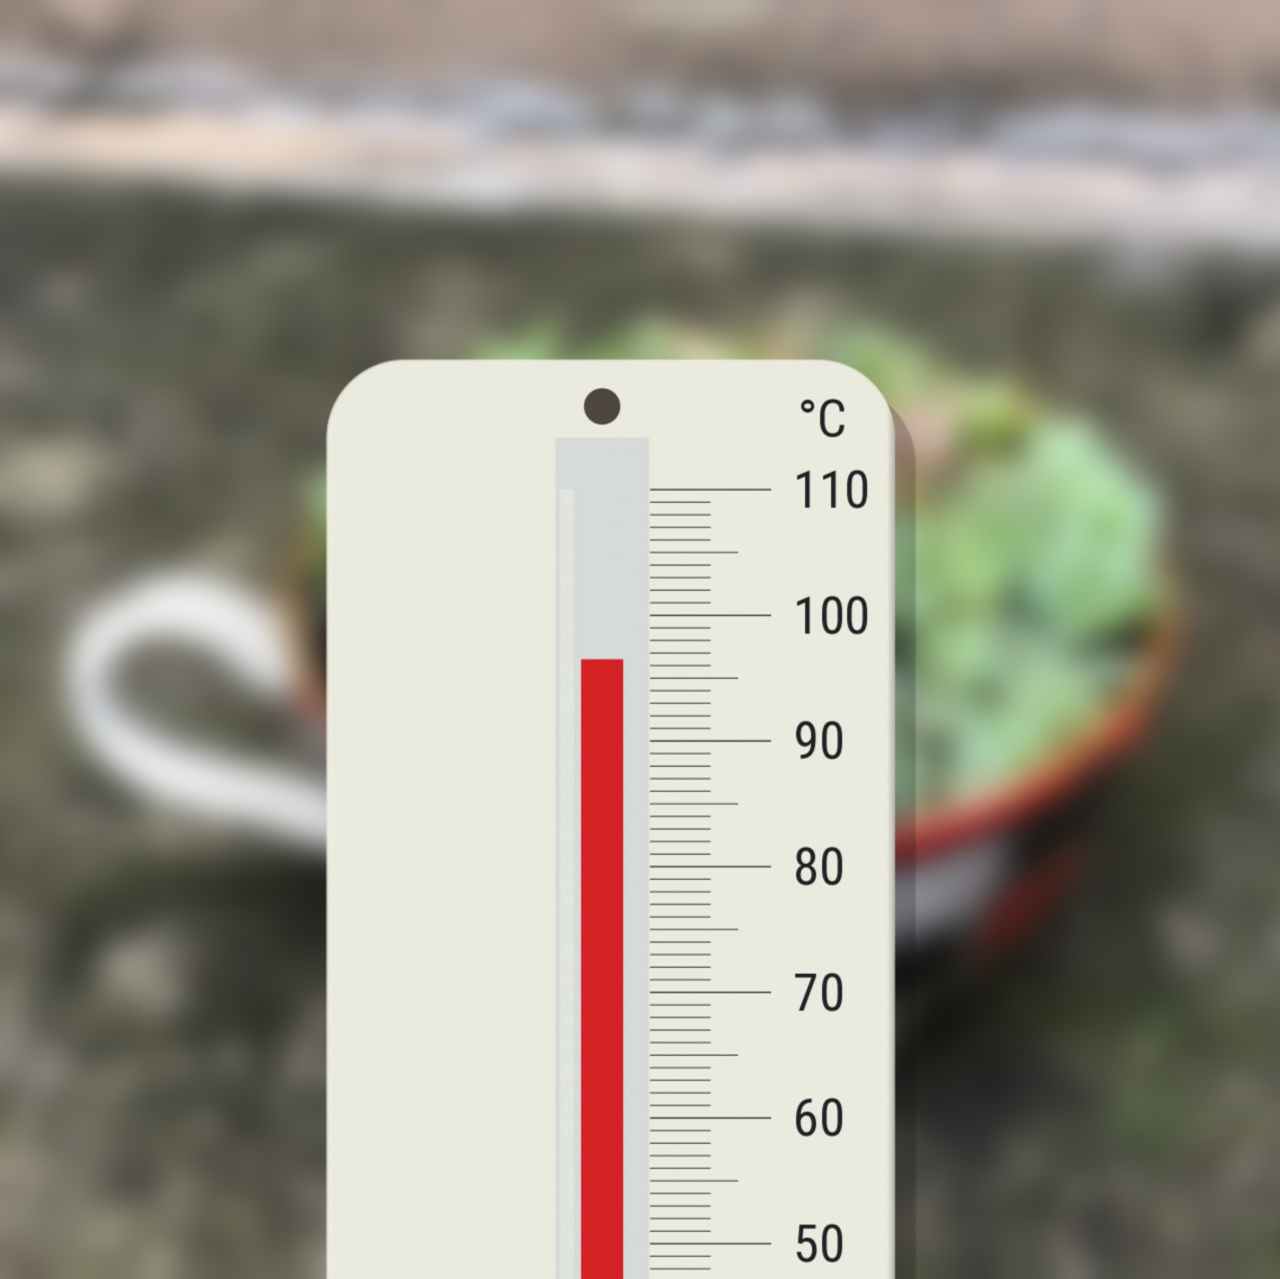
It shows 96.5
